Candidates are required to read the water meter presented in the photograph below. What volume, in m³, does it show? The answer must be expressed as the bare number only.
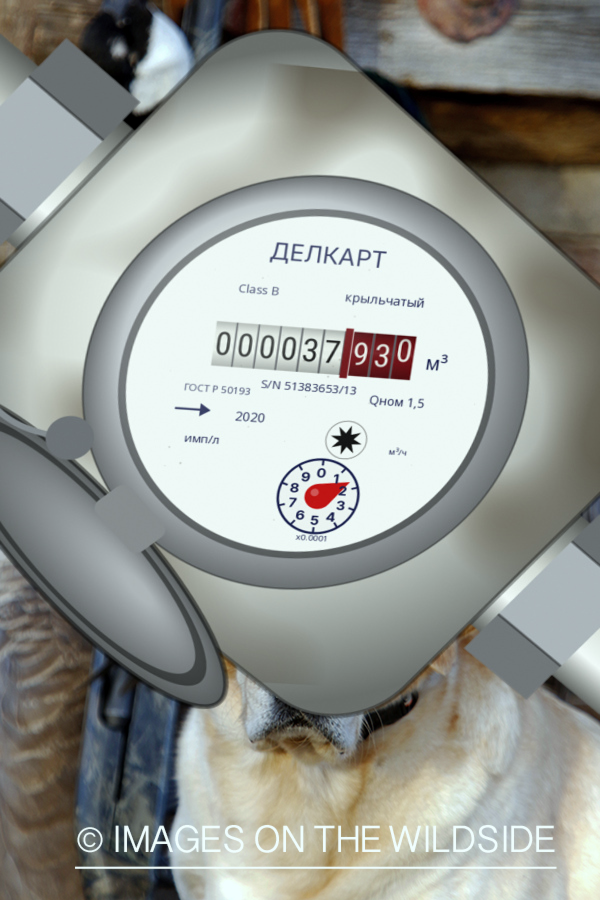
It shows 37.9301
